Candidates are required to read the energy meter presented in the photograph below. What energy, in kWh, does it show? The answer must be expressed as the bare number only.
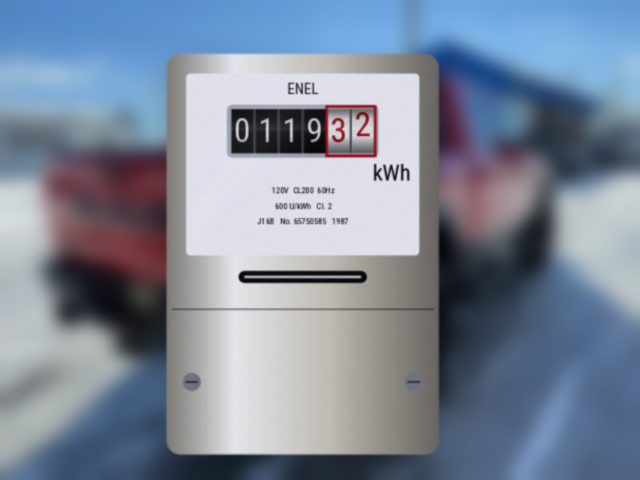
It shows 119.32
